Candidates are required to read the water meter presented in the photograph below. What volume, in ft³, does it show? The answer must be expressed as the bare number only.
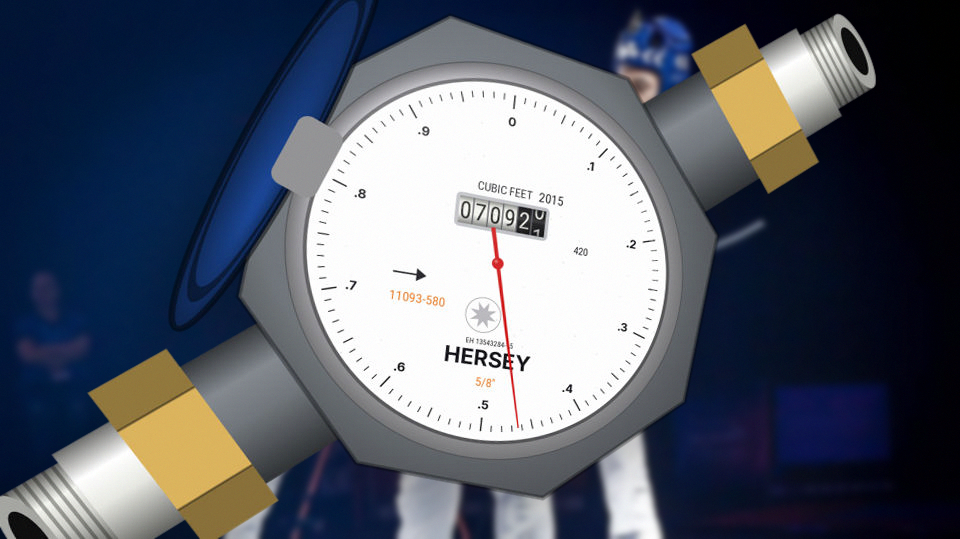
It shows 70920.46
